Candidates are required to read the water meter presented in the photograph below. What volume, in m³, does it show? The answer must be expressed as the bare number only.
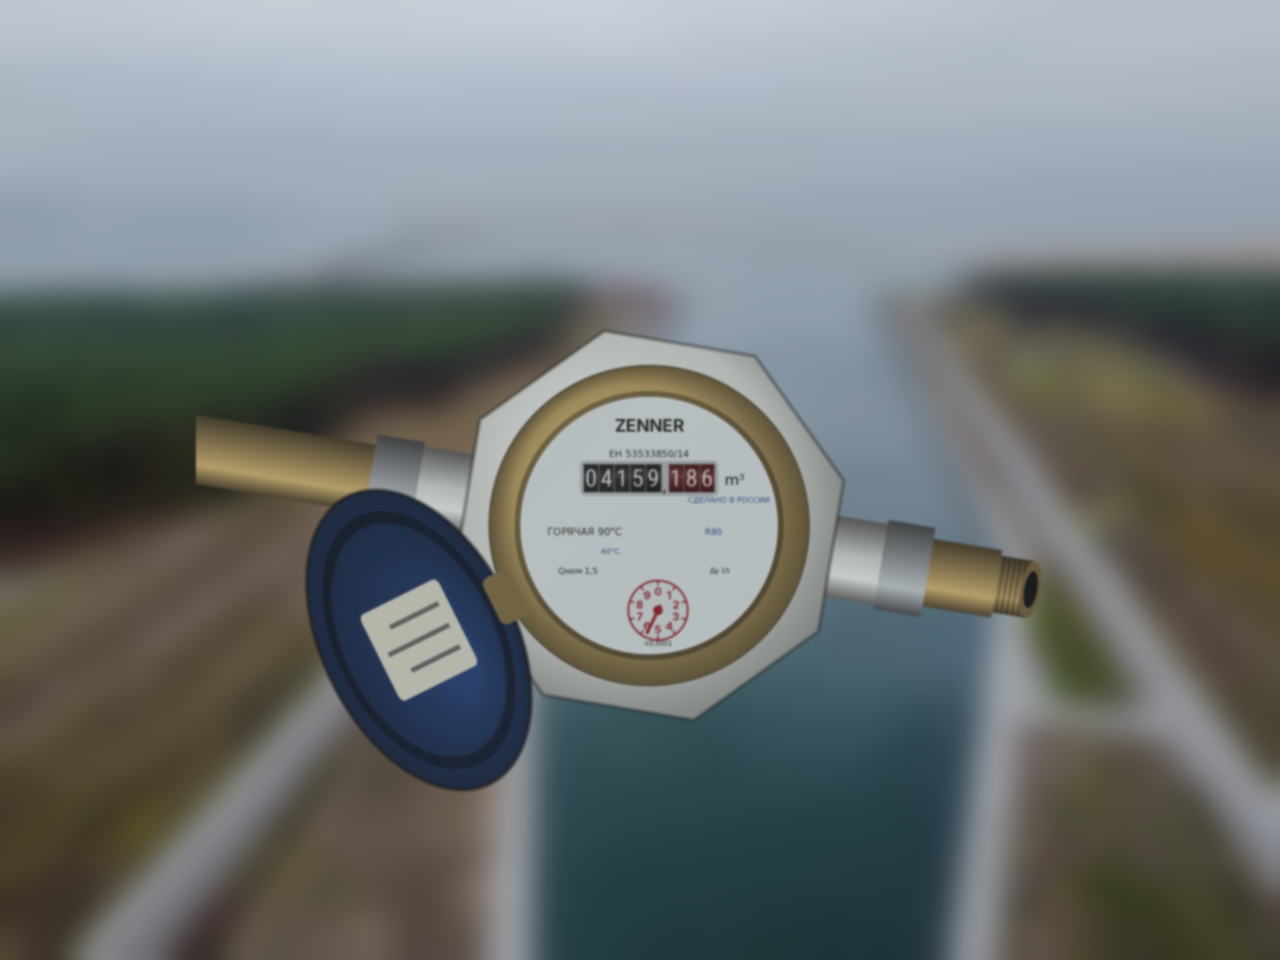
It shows 4159.1865
